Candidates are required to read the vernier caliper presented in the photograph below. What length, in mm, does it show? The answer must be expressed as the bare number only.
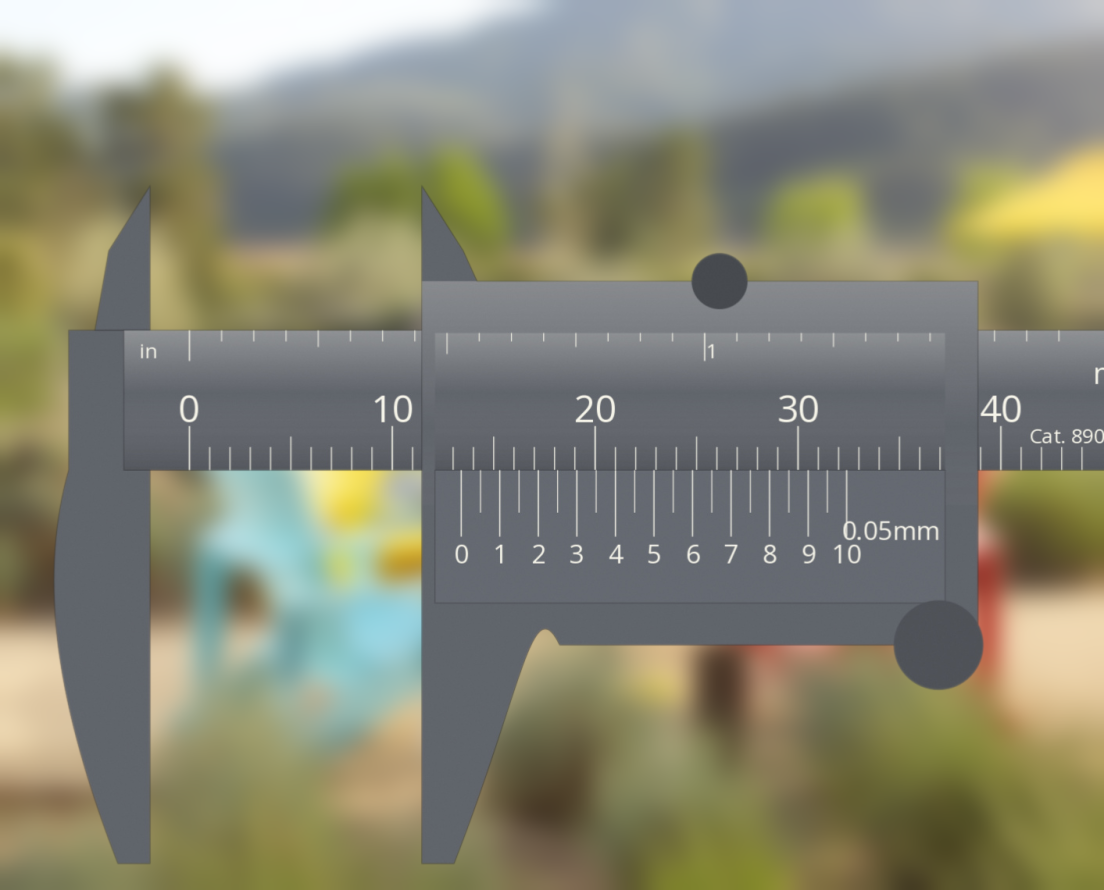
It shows 13.4
